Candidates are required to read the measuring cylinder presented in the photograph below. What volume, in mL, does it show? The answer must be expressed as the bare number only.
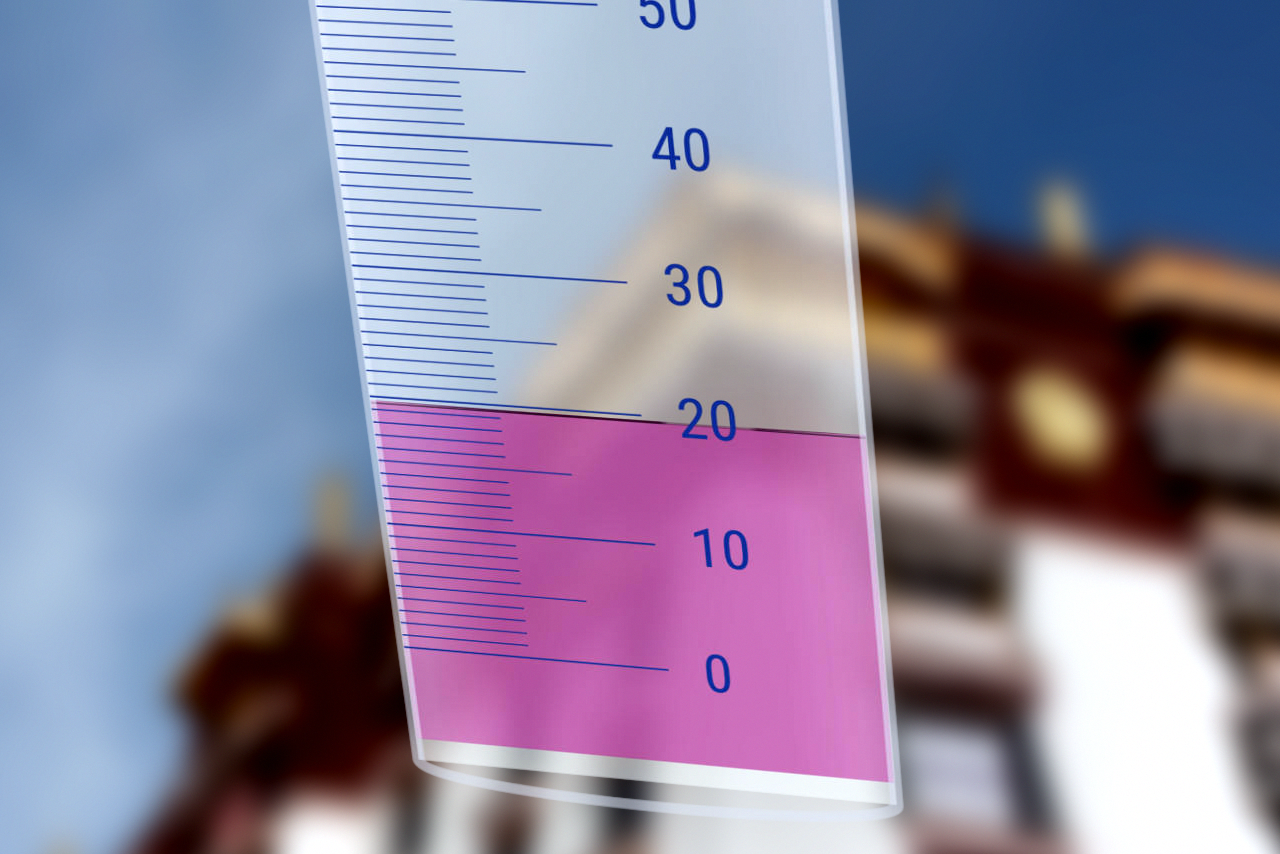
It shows 19.5
